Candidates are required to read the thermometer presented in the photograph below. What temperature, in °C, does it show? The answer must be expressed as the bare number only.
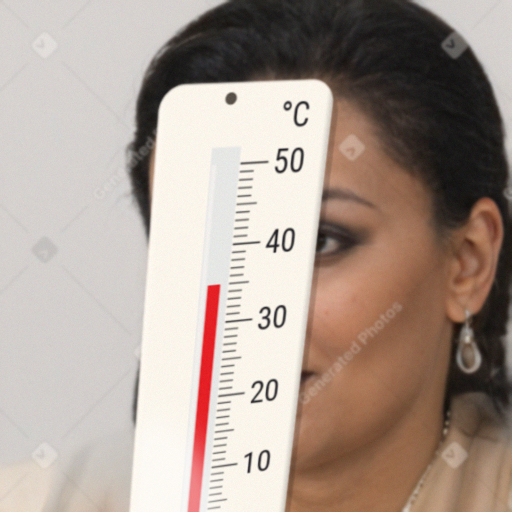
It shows 35
